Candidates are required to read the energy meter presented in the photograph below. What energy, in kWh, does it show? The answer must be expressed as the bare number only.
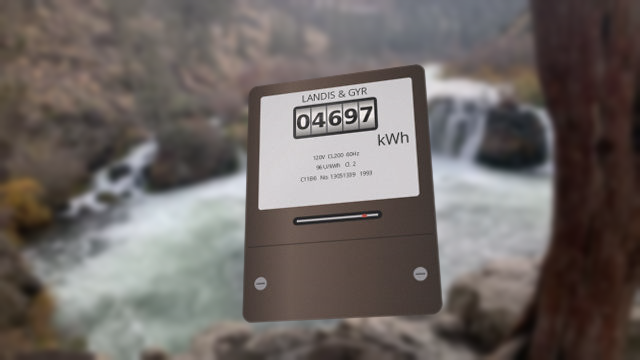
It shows 4697
